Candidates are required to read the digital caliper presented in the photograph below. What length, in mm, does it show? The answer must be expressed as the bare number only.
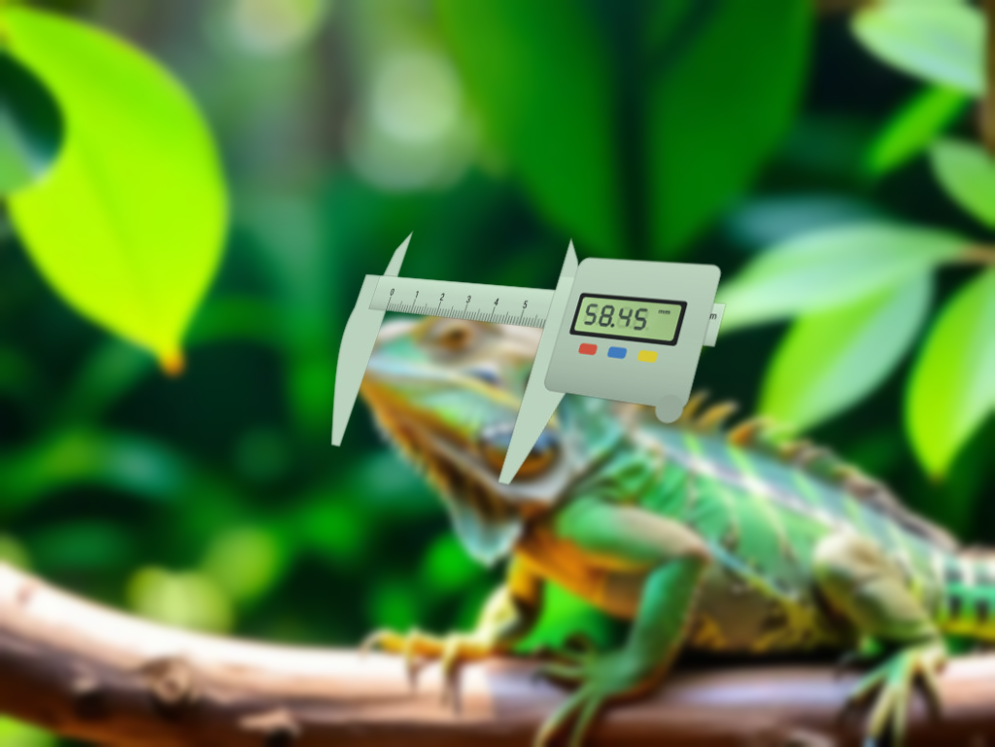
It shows 58.45
